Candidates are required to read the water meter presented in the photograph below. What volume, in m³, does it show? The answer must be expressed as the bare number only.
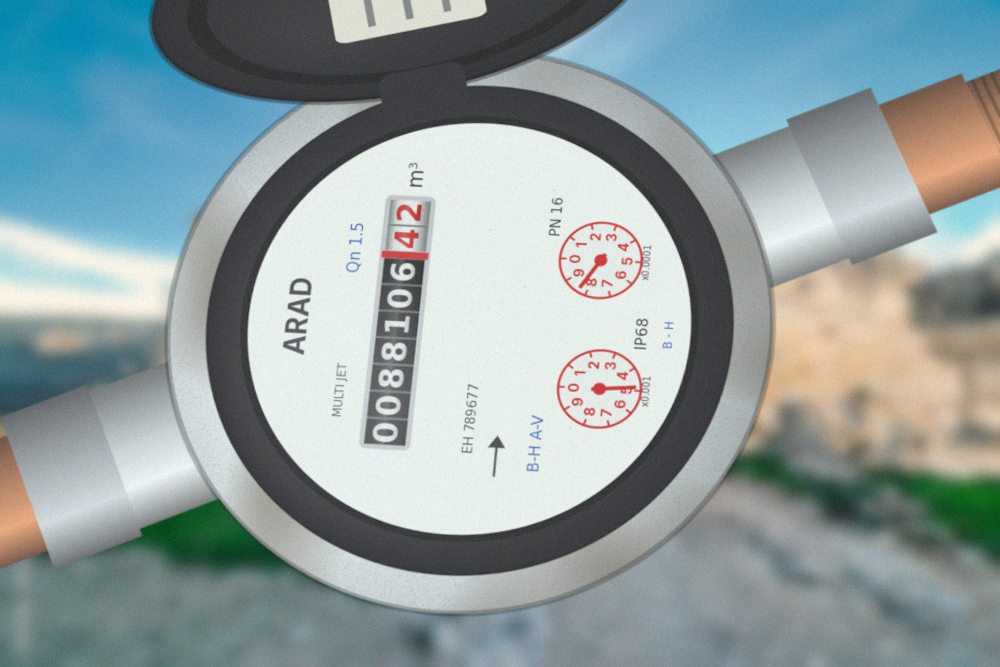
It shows 88106.4248
